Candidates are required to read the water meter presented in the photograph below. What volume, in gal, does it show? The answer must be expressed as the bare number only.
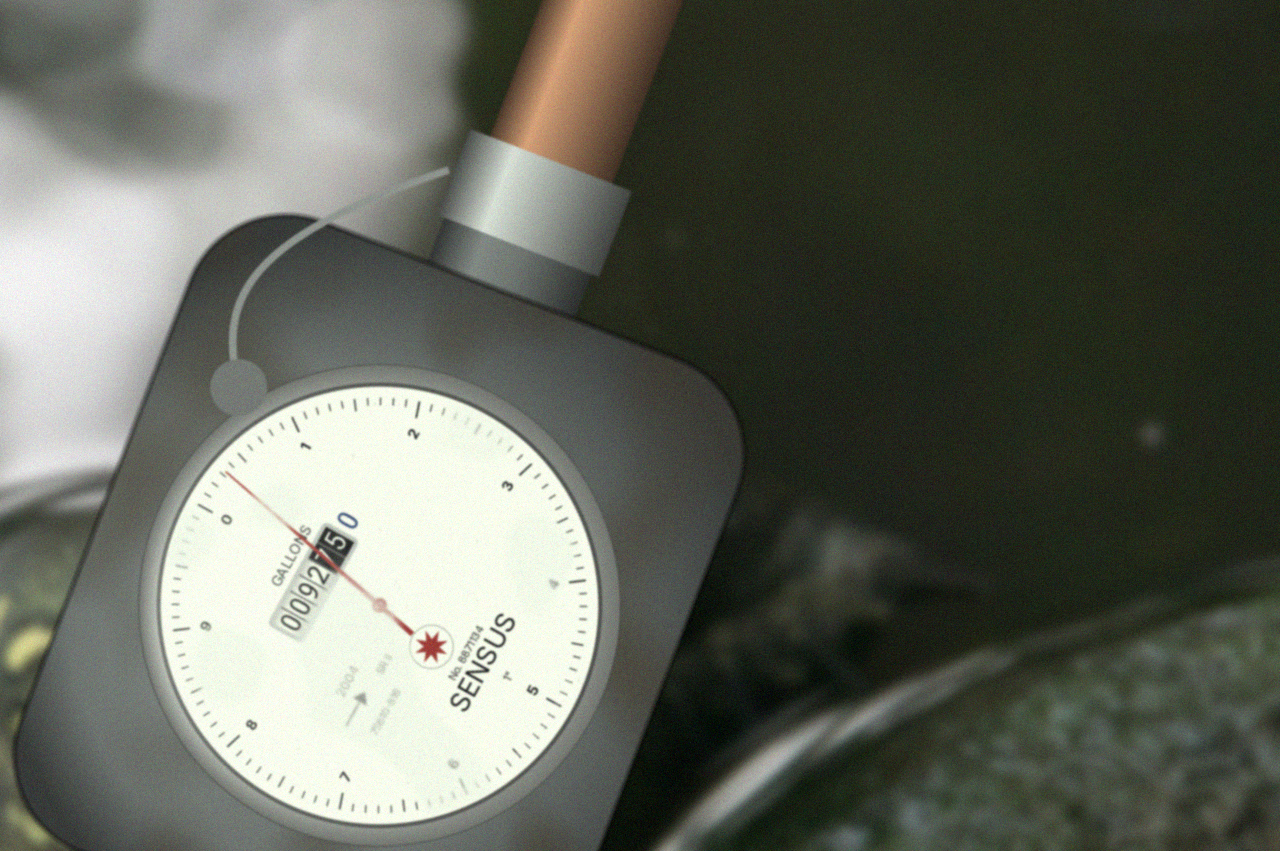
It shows 92750.3
